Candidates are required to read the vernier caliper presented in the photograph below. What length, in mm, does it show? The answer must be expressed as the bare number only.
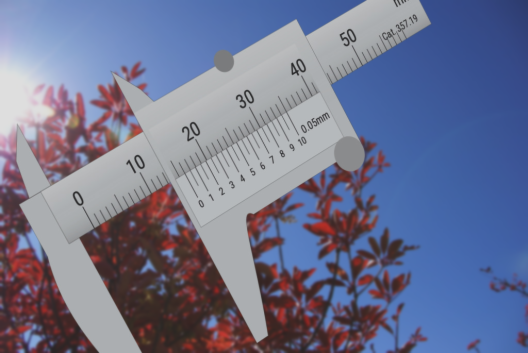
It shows 16.0
